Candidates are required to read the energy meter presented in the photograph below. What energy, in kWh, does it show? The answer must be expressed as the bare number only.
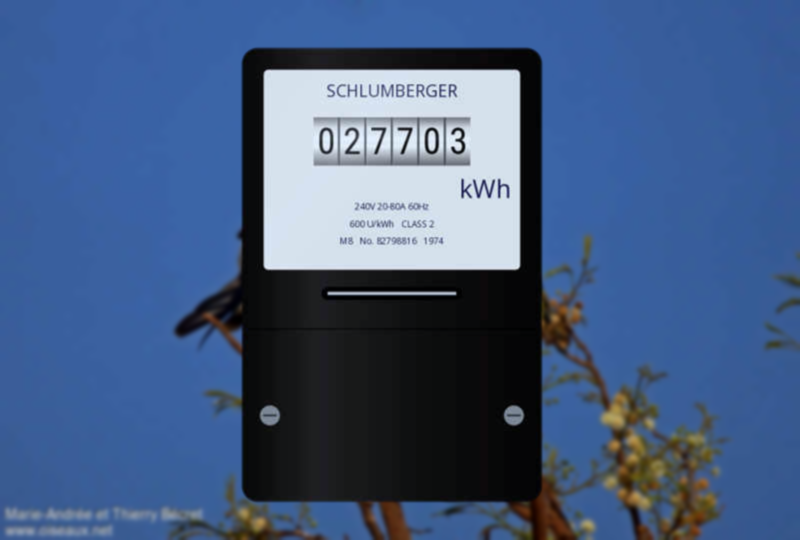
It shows 27703
